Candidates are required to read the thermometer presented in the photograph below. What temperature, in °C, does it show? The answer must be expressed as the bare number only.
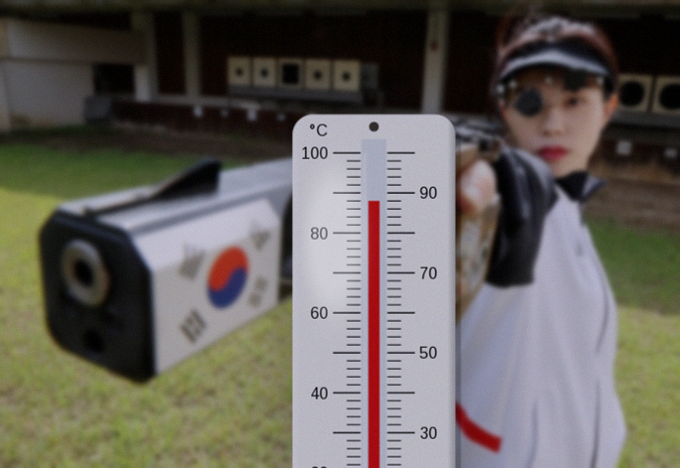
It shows 88
